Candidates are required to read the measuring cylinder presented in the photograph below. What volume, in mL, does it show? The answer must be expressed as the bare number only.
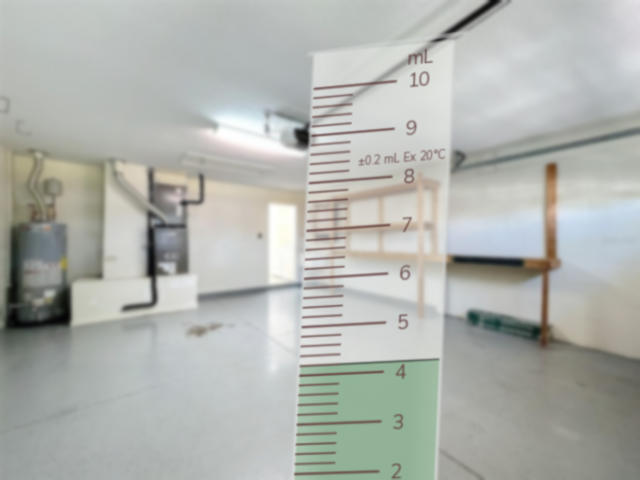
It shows 4.2
